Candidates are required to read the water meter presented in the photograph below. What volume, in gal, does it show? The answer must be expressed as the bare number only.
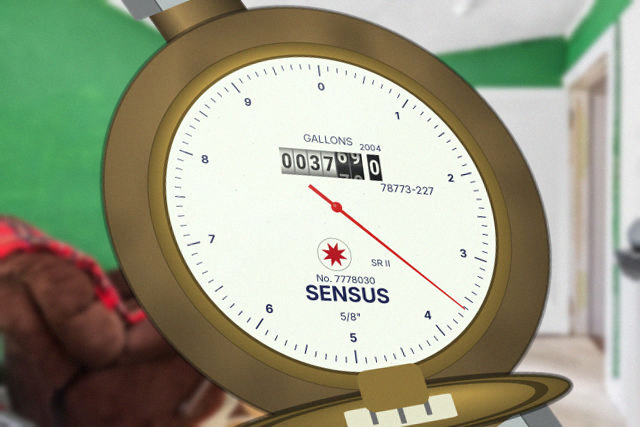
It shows 37693.6
